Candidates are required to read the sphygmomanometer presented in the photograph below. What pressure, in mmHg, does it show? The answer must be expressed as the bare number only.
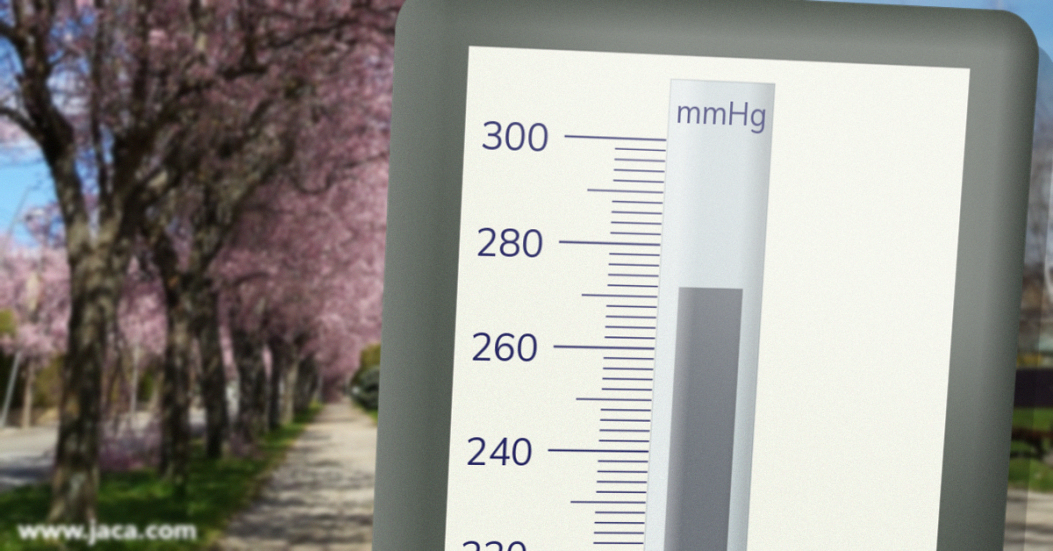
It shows 272
